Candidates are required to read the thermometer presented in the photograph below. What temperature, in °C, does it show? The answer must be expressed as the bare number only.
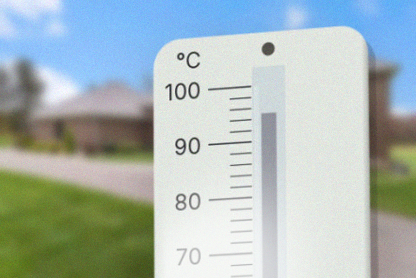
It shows 95
